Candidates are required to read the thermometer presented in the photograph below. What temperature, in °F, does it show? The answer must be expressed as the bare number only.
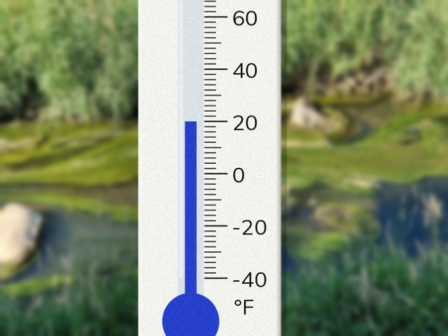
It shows 20
